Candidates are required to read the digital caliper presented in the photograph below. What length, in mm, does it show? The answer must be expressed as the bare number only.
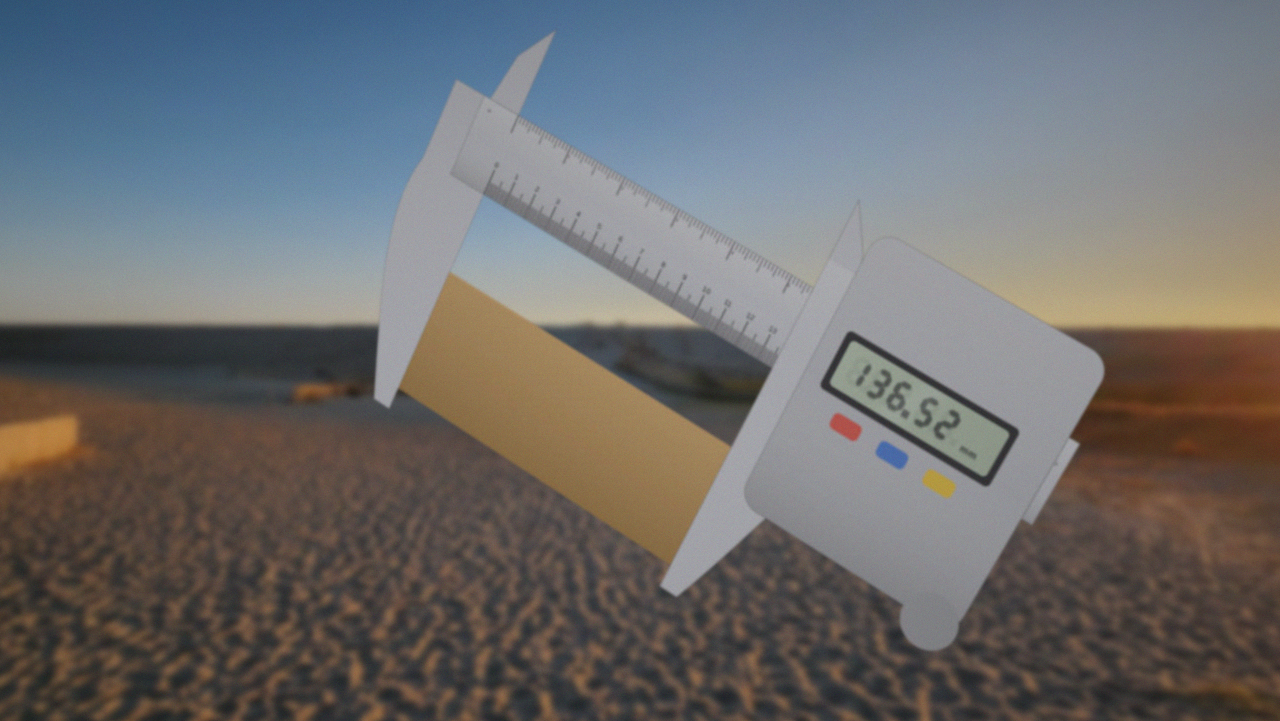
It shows 136.52
